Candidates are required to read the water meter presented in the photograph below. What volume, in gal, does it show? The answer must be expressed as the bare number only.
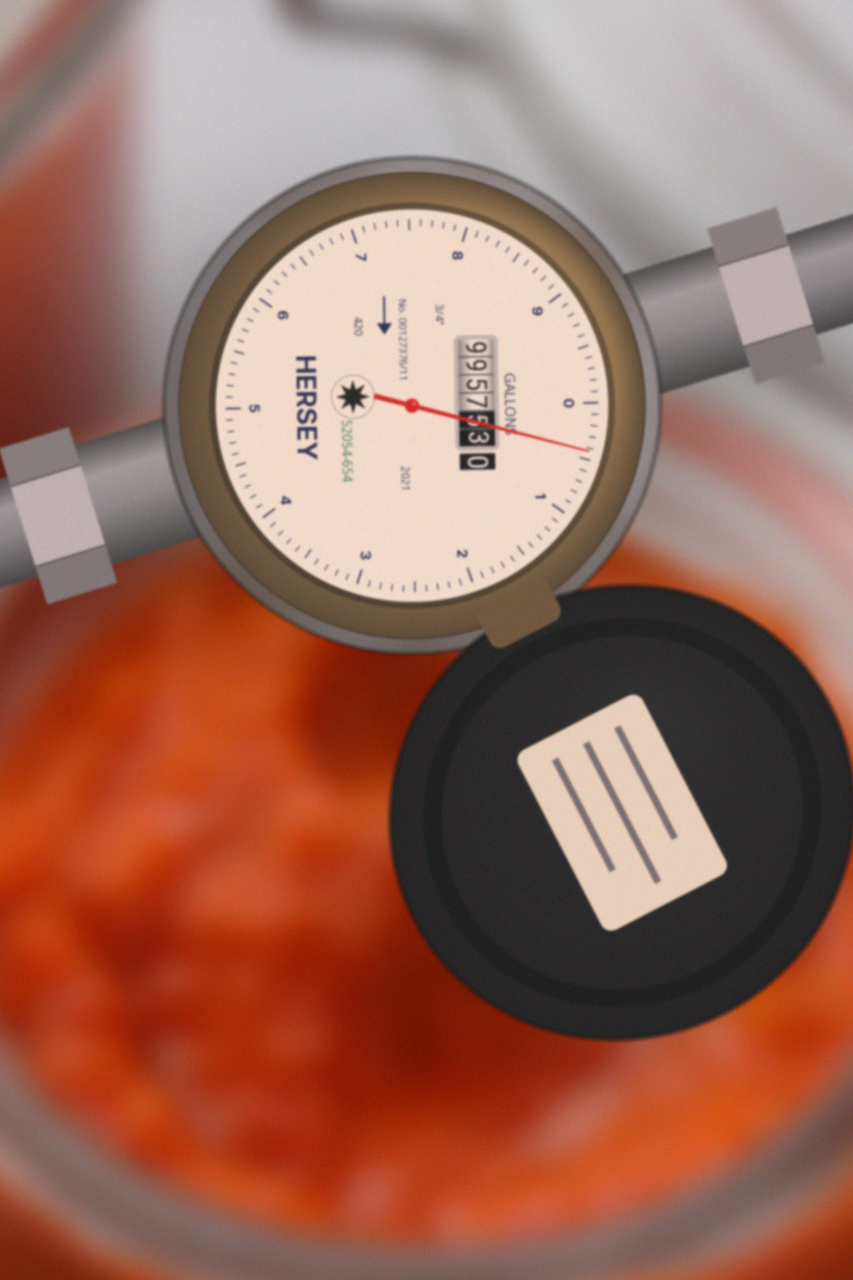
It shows 9957530.4
